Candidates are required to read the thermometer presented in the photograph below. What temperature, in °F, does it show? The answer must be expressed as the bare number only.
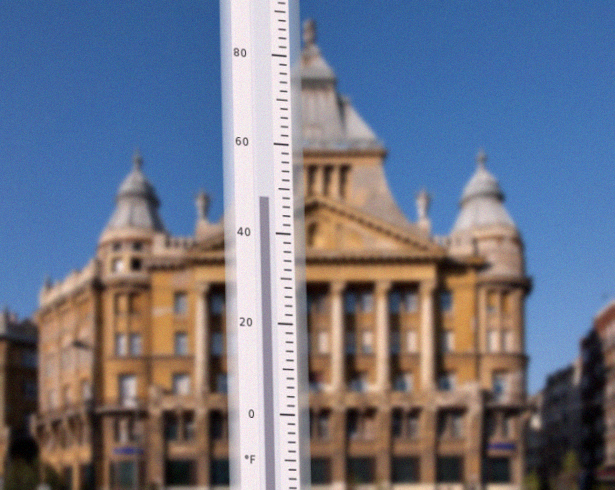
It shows 48
